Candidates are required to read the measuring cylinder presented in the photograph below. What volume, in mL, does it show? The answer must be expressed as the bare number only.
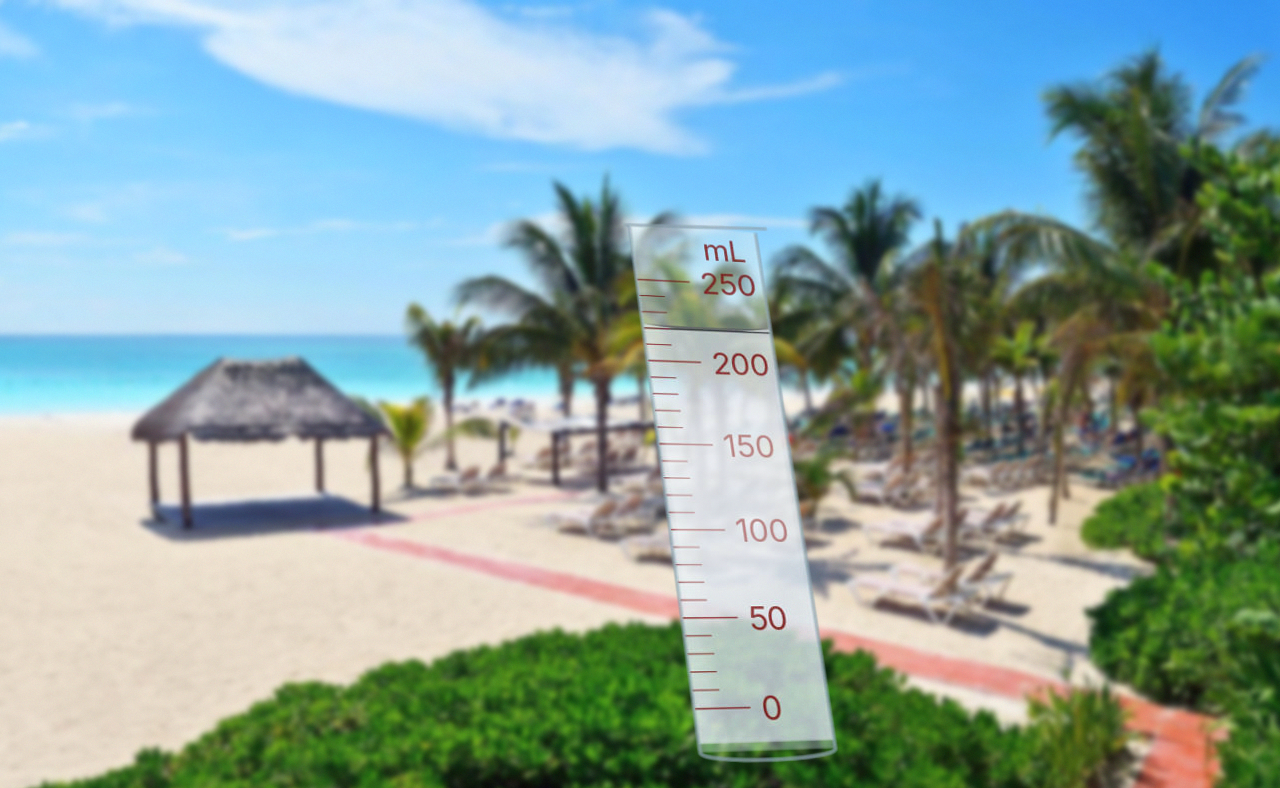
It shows 220
